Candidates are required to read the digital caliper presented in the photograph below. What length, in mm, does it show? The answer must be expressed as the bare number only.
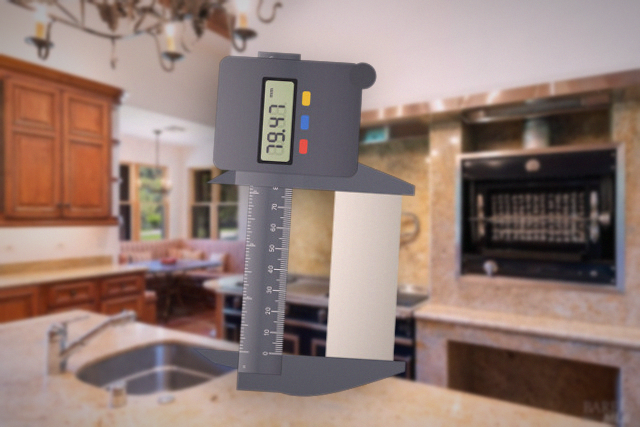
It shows 79.47
